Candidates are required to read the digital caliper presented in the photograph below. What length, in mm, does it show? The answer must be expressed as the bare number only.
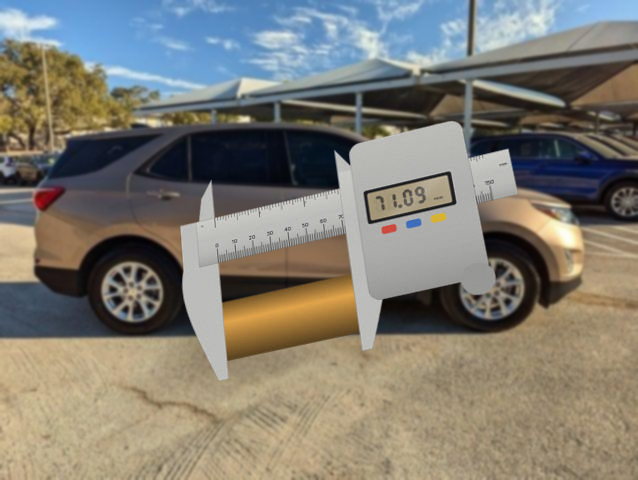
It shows 71.09
